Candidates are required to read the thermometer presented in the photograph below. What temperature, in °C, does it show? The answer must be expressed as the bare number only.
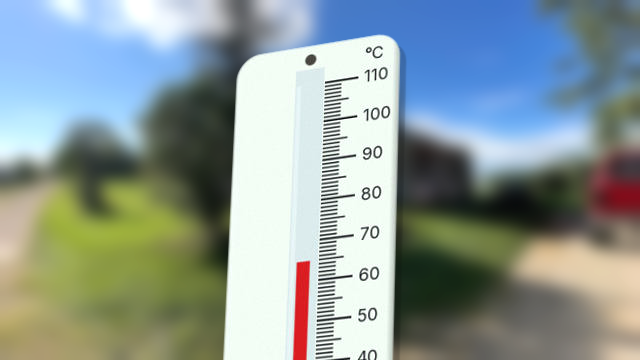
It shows 65
